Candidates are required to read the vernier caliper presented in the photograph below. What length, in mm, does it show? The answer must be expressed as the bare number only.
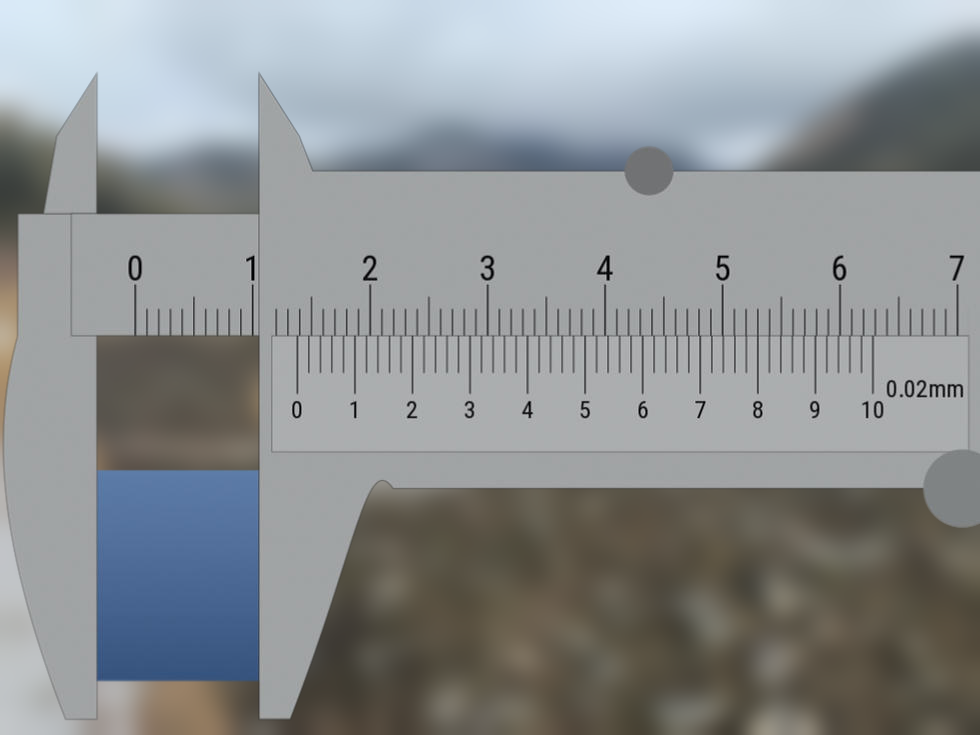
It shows 13.8
